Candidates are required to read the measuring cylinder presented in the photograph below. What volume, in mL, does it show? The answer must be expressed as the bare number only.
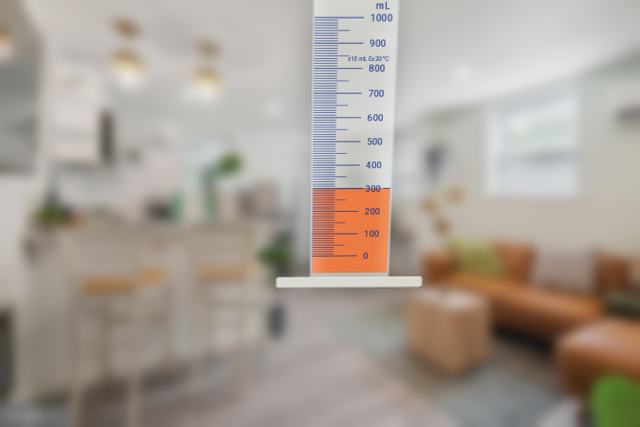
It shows 300
